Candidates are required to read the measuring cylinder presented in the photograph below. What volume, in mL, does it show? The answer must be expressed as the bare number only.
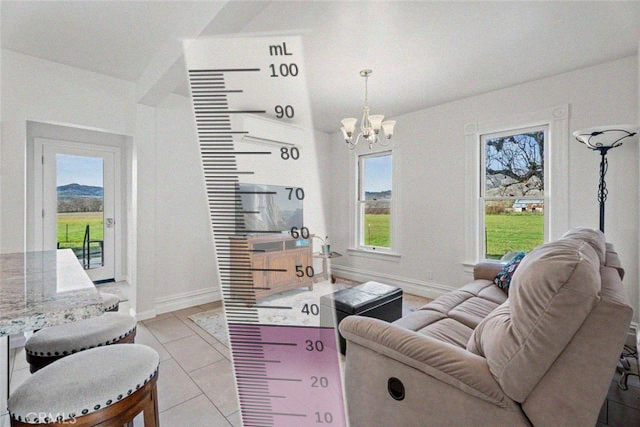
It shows 35
